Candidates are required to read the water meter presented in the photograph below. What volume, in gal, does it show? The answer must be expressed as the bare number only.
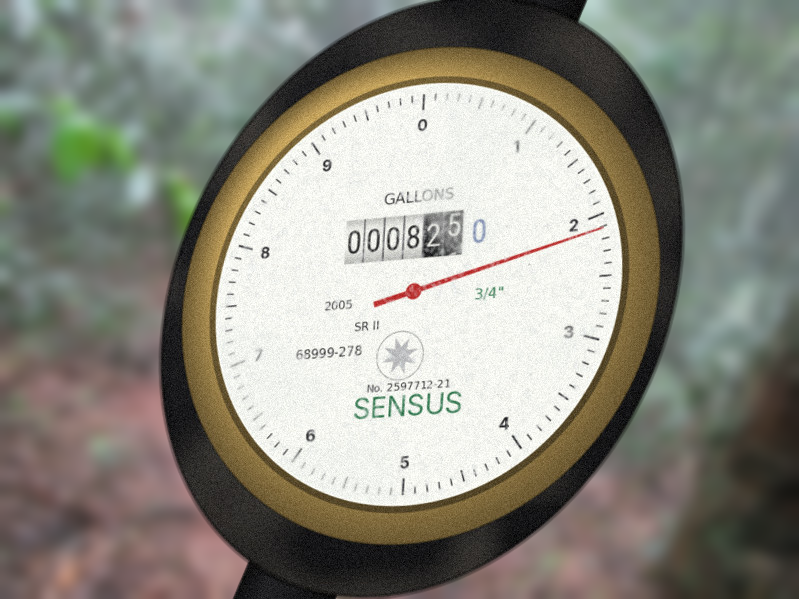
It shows 8252.1
